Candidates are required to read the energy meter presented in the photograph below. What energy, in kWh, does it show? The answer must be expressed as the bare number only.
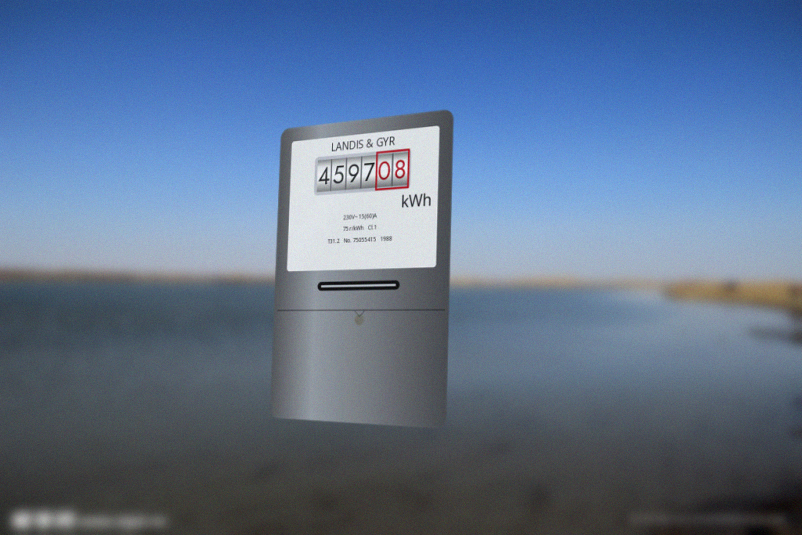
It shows 4597.08
